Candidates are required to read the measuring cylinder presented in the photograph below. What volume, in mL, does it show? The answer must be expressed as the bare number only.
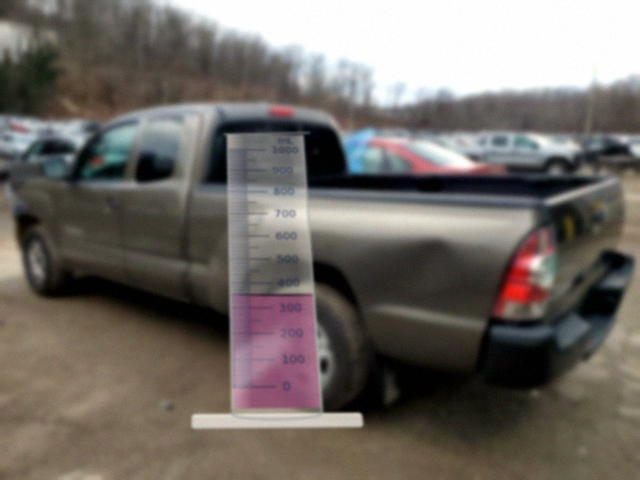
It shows 350
